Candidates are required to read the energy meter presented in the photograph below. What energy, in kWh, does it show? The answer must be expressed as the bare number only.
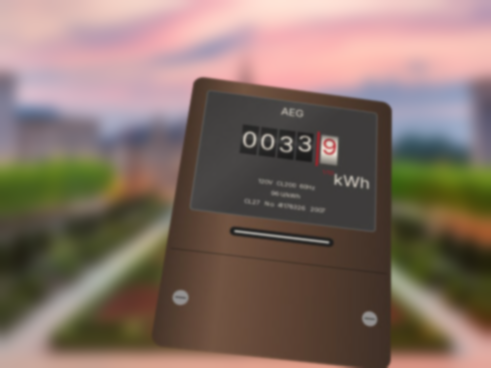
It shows 33.9
